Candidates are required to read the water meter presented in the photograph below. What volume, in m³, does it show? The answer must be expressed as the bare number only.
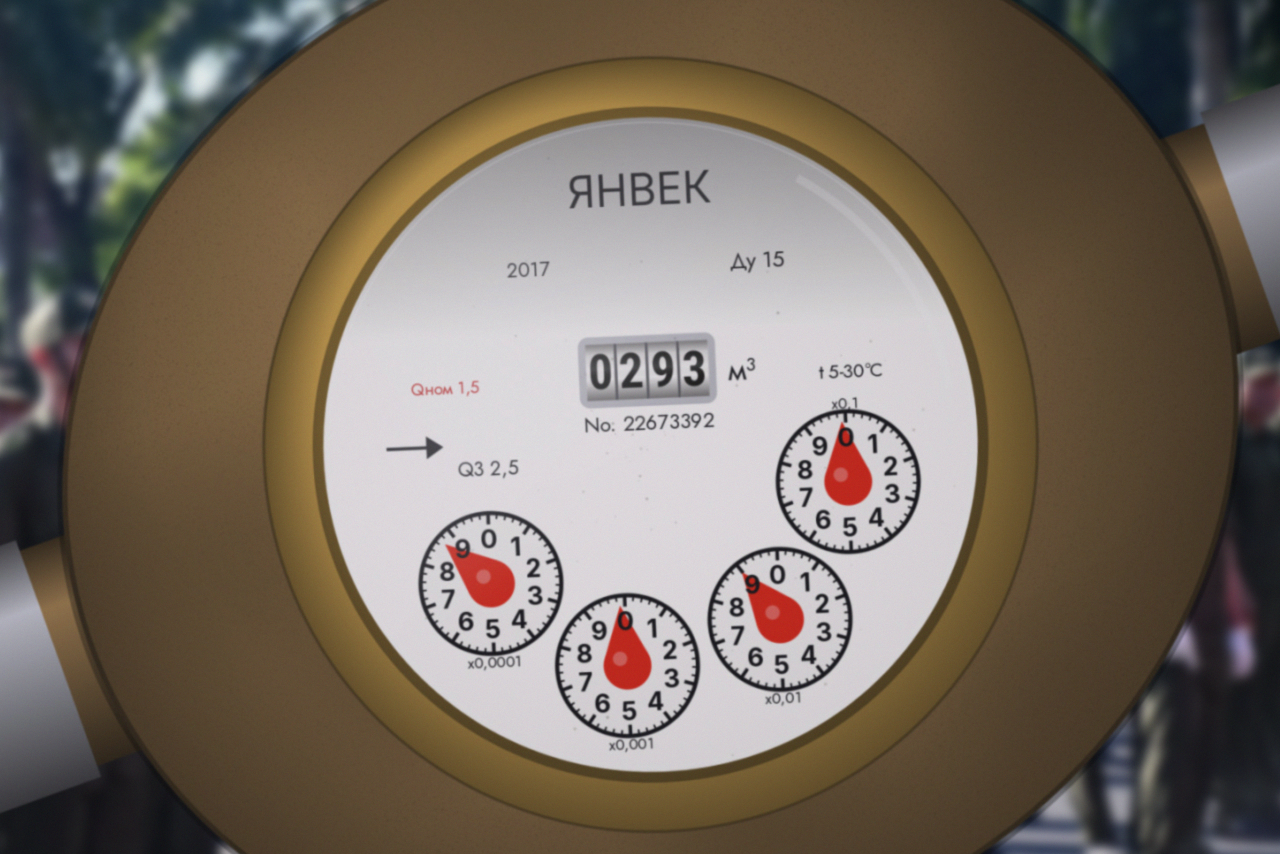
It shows 292.9898
